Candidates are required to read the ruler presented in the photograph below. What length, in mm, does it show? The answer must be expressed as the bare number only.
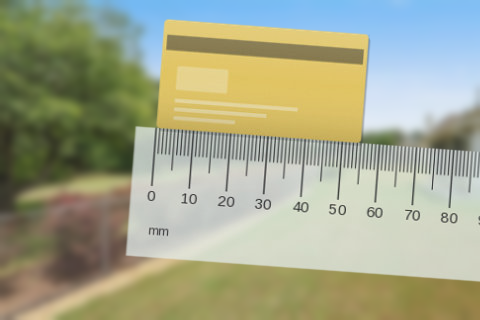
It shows 55
